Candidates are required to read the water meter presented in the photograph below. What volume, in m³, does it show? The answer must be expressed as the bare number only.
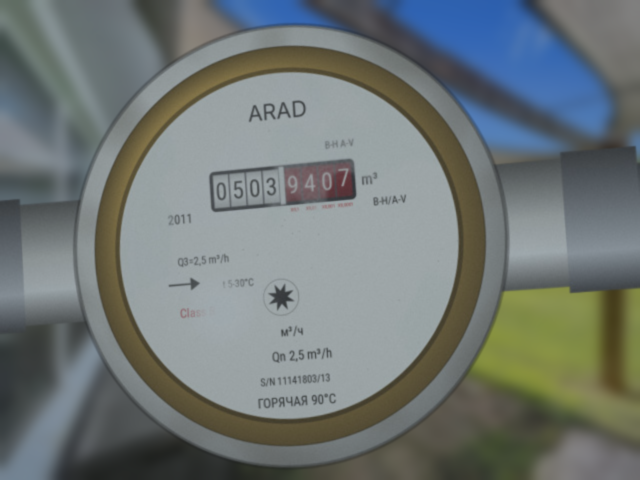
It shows 503.9407
